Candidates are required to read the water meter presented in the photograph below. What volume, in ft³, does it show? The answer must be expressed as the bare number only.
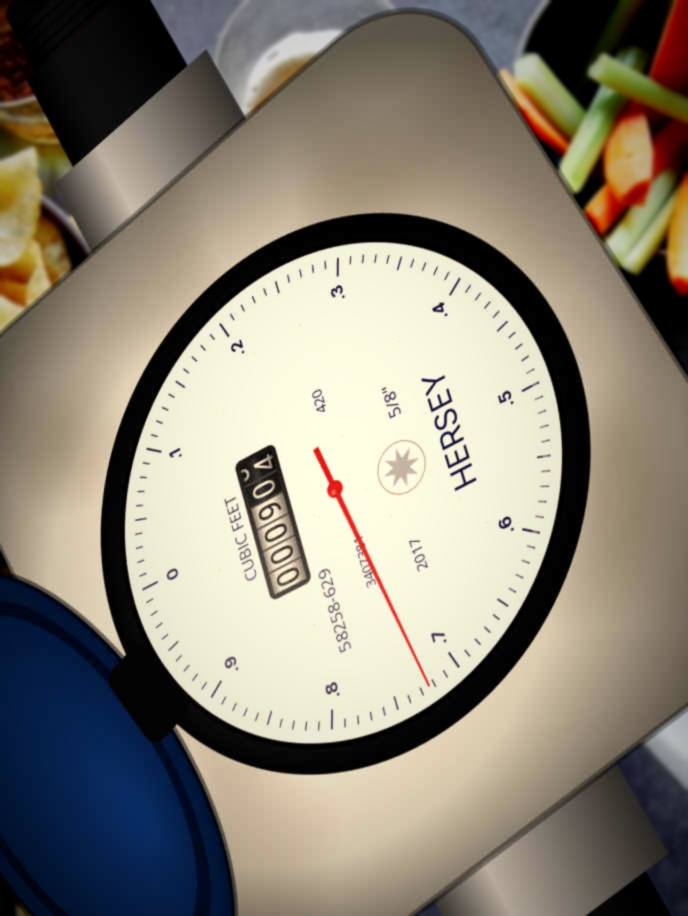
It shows 903.72
